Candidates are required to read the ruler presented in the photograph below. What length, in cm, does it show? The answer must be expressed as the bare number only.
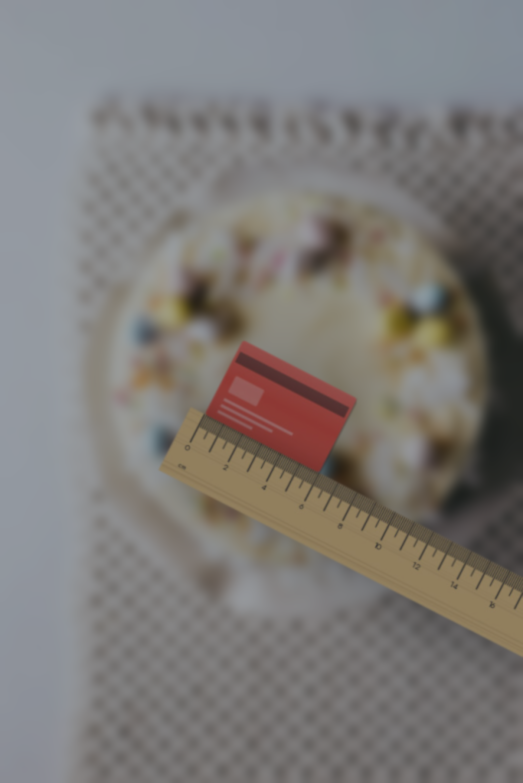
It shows 6
